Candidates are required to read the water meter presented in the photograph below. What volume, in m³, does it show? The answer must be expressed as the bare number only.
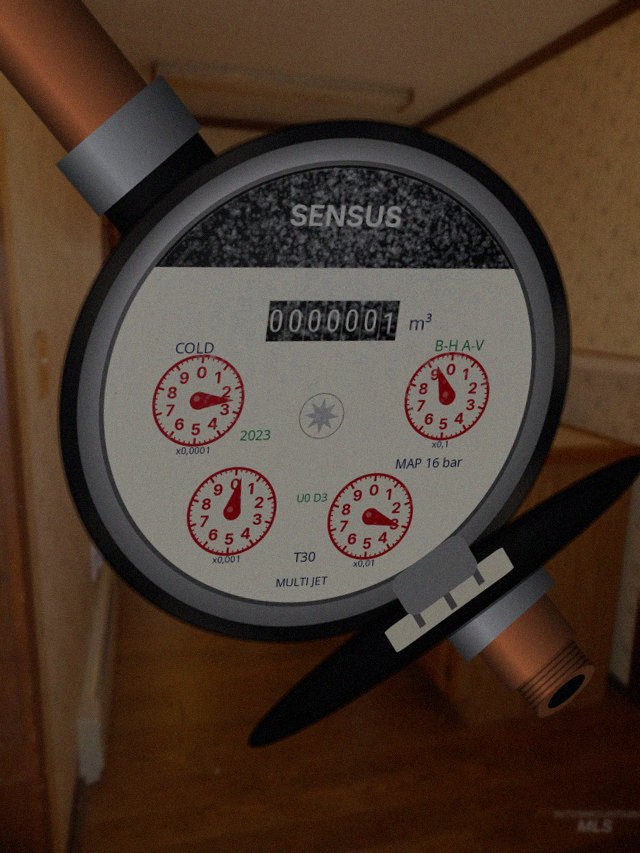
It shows 0.9302
